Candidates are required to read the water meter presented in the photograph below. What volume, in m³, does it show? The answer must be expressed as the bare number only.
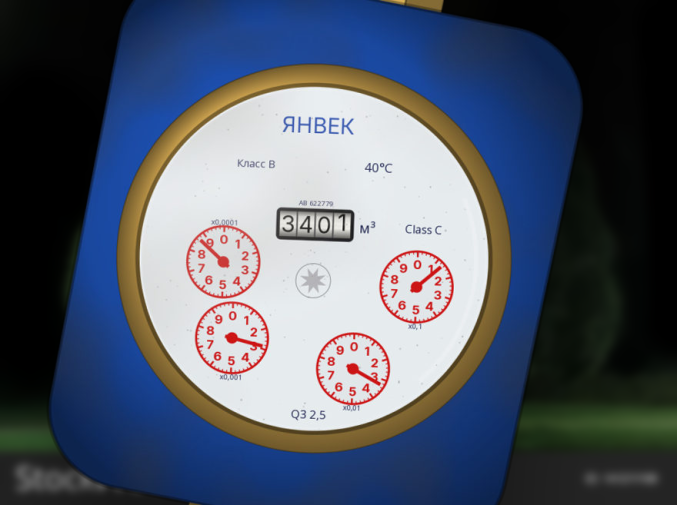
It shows 3401.1328
